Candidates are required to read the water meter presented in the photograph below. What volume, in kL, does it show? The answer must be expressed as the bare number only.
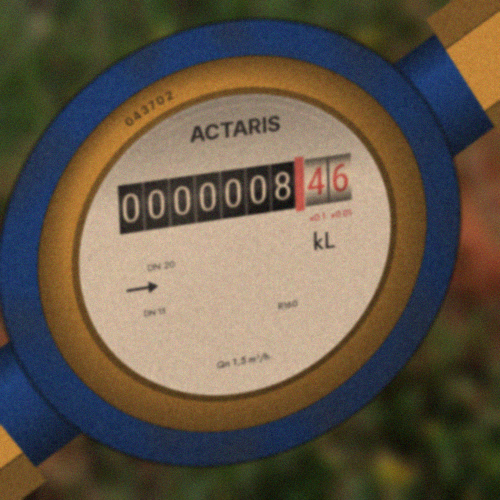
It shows 8.46
